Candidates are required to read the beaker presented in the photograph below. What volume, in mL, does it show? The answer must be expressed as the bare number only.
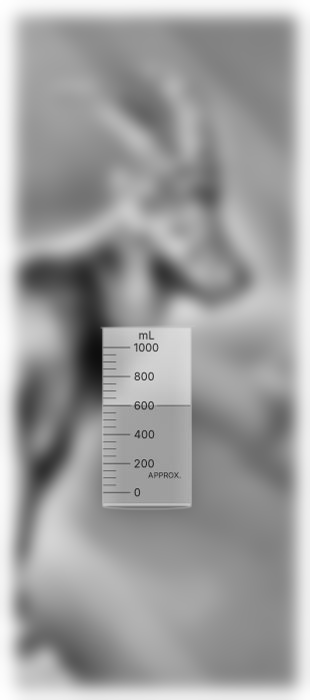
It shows 600
